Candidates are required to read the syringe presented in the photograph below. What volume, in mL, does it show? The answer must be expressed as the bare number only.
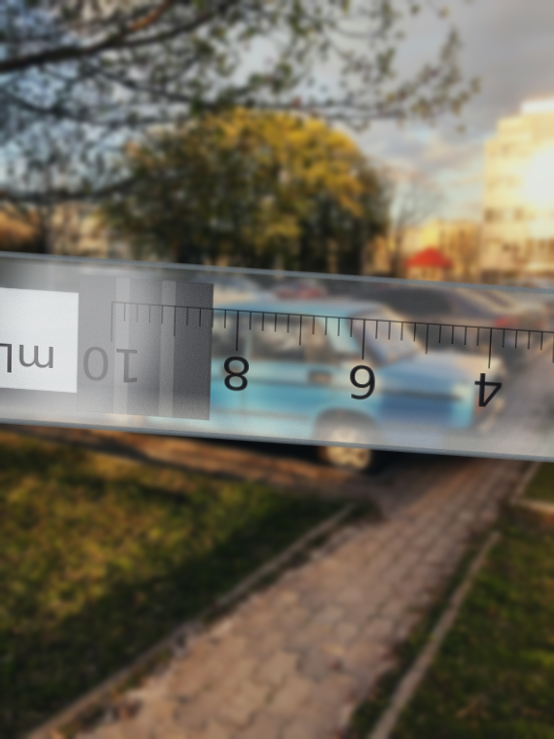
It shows 8.4
